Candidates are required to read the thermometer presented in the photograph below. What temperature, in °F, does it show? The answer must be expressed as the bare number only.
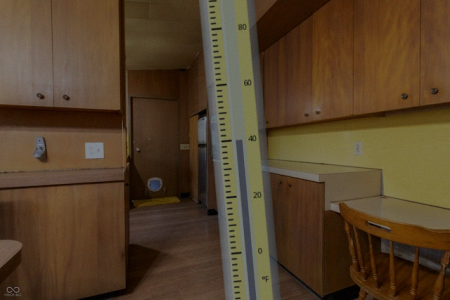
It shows 40
